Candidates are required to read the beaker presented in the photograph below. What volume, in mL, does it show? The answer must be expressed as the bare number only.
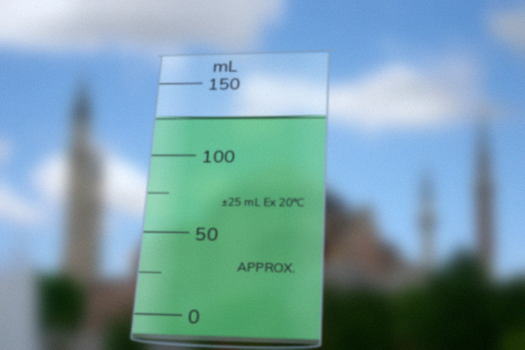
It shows 125
